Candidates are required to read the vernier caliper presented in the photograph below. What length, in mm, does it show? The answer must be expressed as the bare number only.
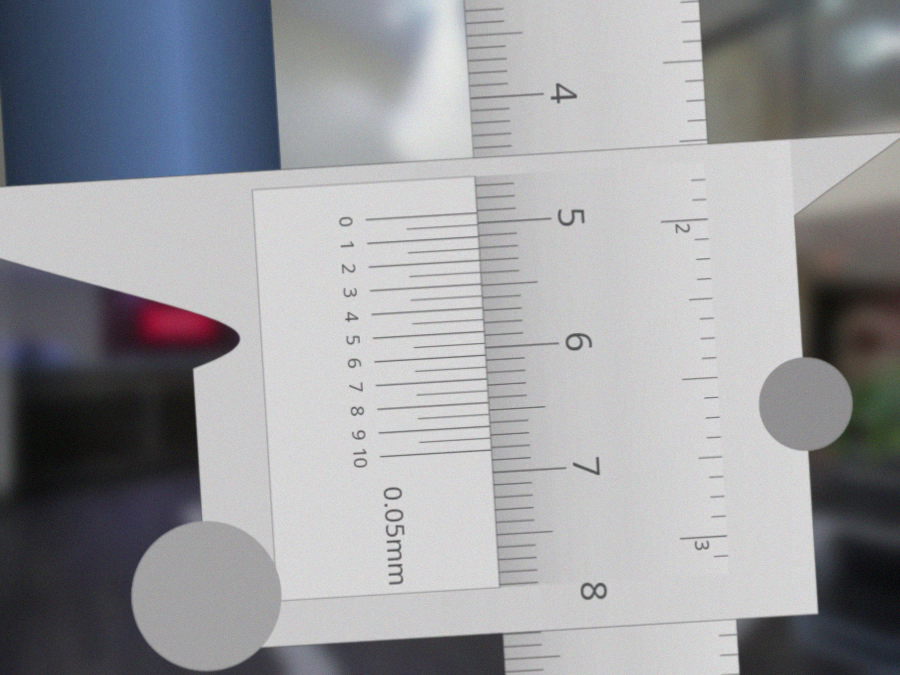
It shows 49.2
